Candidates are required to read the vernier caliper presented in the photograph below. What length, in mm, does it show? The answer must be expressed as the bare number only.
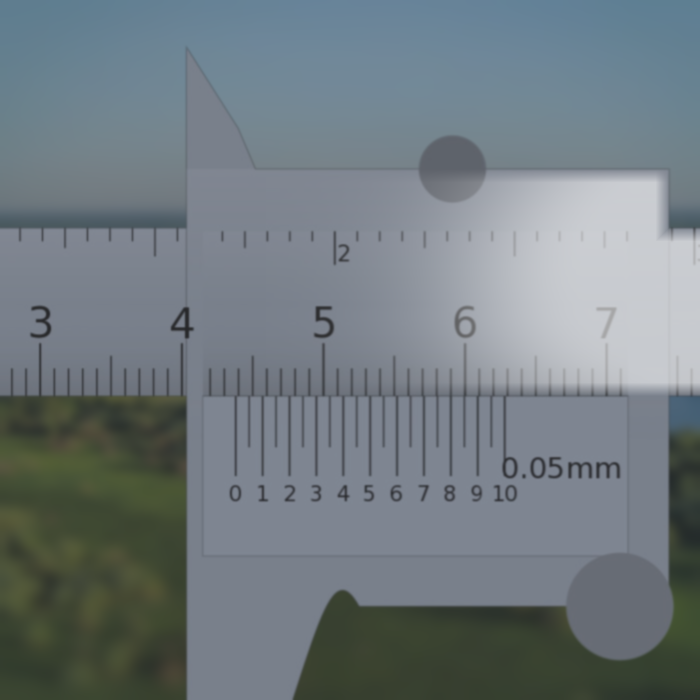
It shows 43.8
